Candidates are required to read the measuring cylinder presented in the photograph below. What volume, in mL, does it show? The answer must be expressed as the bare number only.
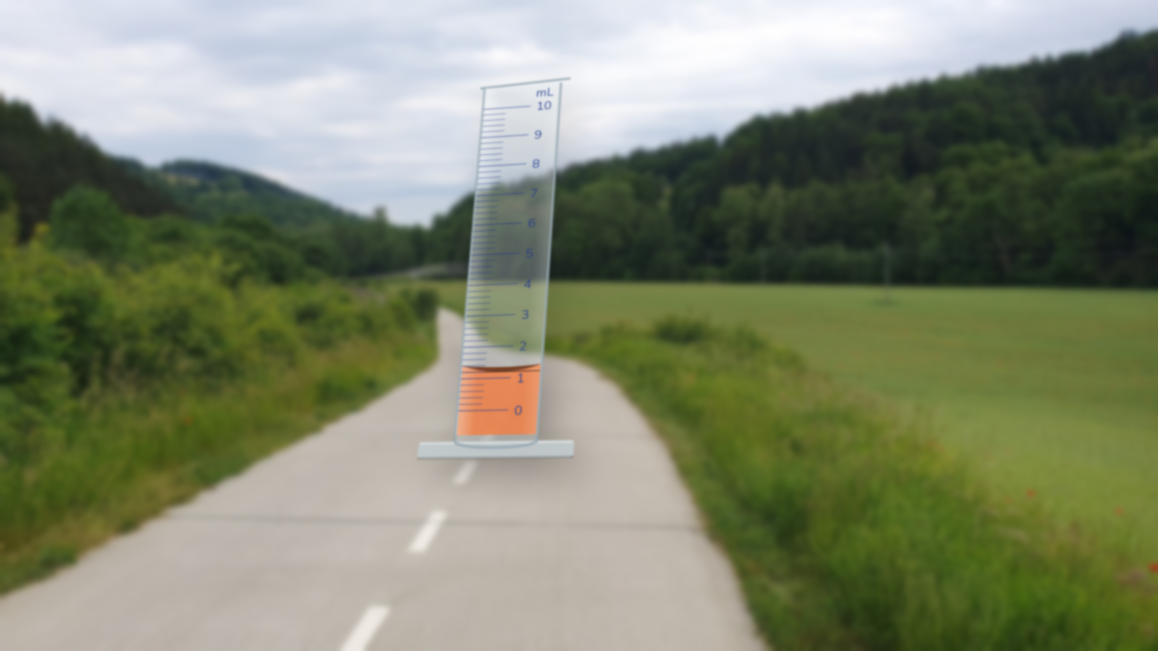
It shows 1.2
